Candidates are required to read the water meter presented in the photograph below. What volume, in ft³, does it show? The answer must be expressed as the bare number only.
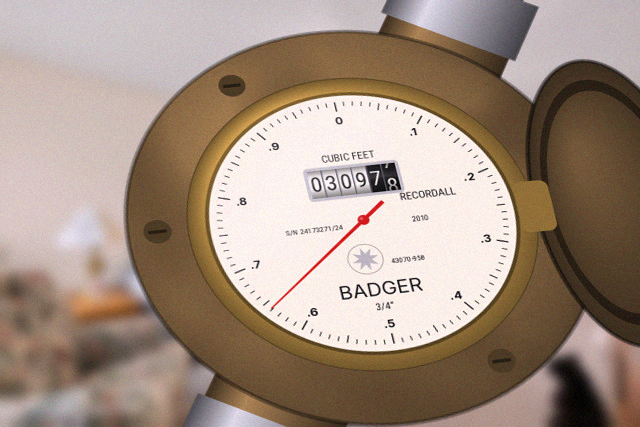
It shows 30977.64
